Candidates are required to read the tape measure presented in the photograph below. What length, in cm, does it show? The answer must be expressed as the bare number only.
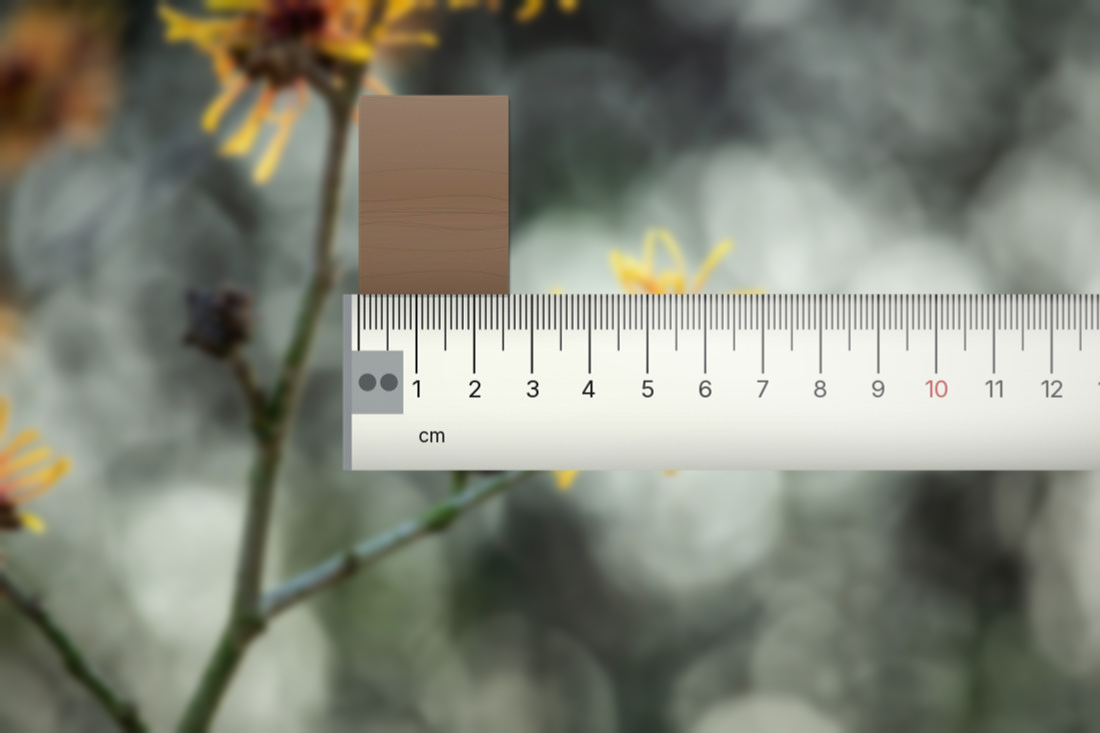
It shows 2.6
